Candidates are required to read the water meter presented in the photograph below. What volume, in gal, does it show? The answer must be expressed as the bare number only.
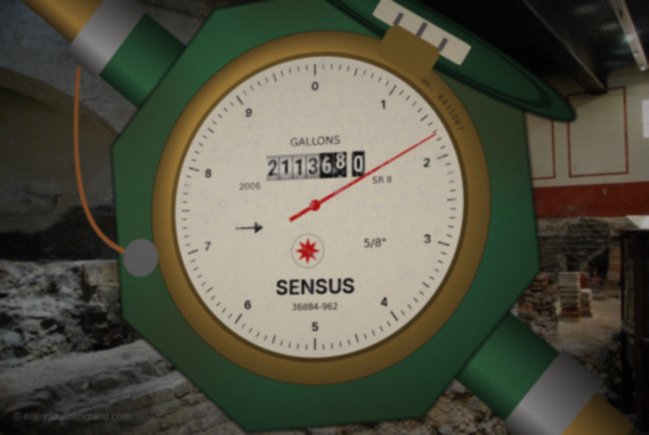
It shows 2113681.7
